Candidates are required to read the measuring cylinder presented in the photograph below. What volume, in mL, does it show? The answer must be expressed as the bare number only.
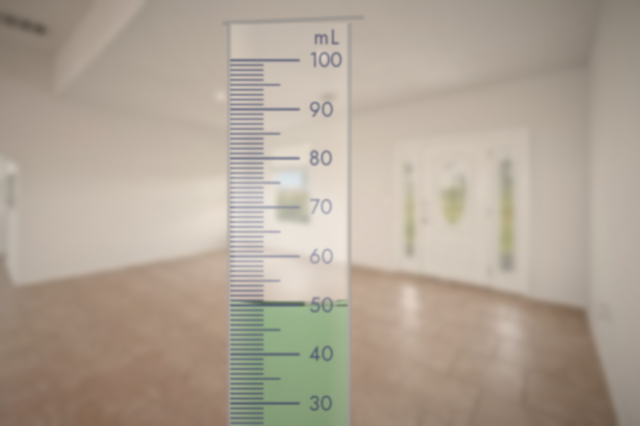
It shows 50
